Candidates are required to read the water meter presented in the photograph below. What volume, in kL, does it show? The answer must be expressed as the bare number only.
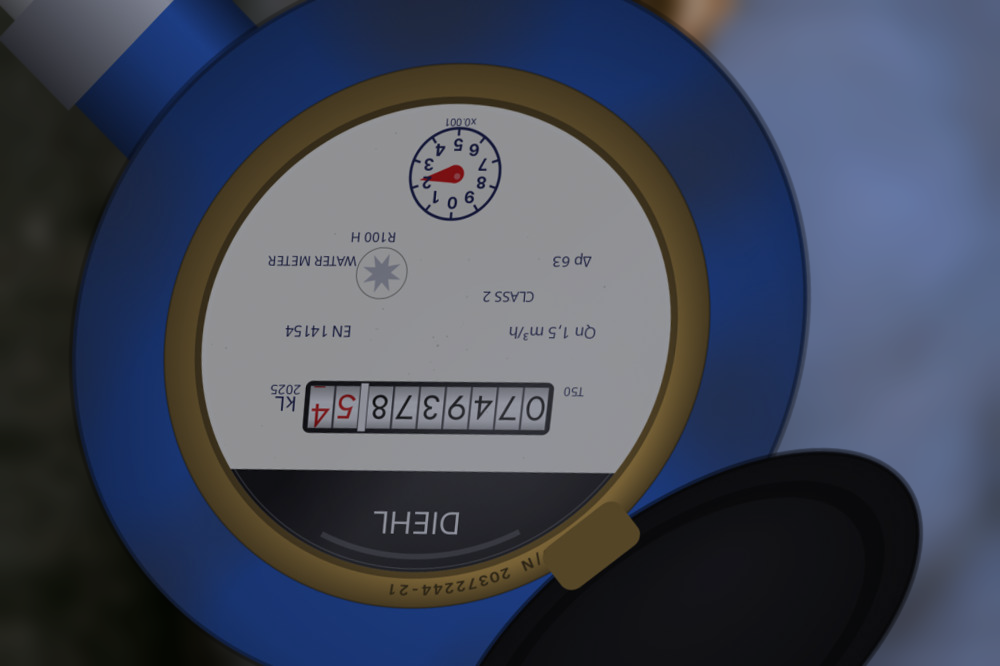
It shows 749378.542
